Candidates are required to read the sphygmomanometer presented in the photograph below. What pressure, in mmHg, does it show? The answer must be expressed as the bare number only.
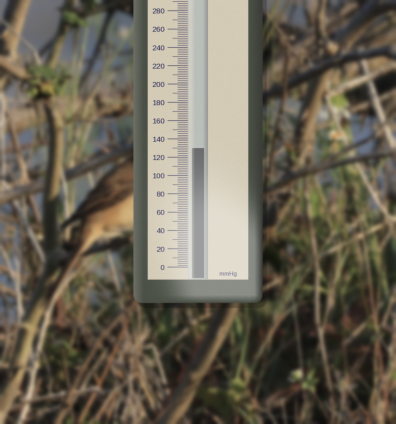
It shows 130
